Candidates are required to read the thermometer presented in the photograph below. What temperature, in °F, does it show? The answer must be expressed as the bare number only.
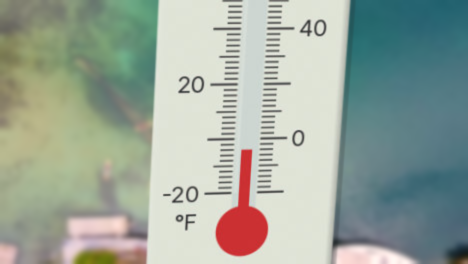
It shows -4
